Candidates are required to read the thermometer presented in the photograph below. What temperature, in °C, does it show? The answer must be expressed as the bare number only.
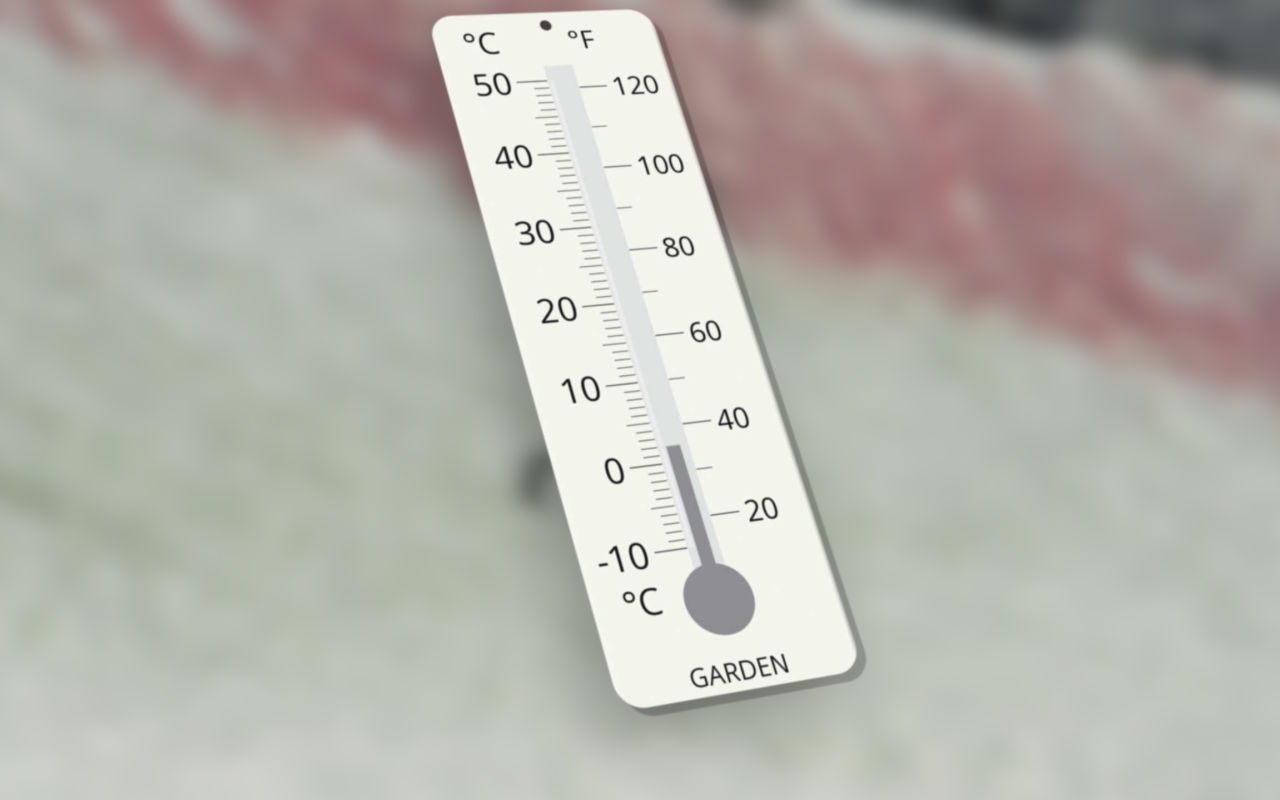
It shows 2
